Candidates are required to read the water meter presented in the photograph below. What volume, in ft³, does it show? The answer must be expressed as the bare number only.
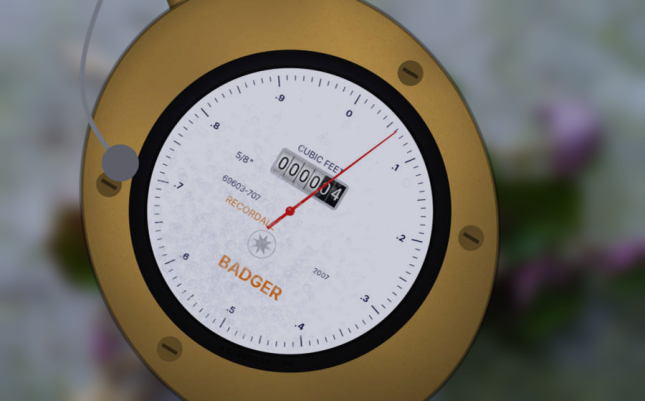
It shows 4.06
